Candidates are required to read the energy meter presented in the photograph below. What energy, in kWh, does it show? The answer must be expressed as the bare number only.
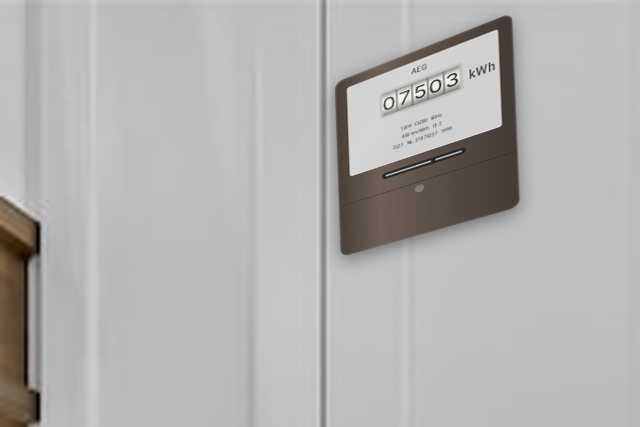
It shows 7503
